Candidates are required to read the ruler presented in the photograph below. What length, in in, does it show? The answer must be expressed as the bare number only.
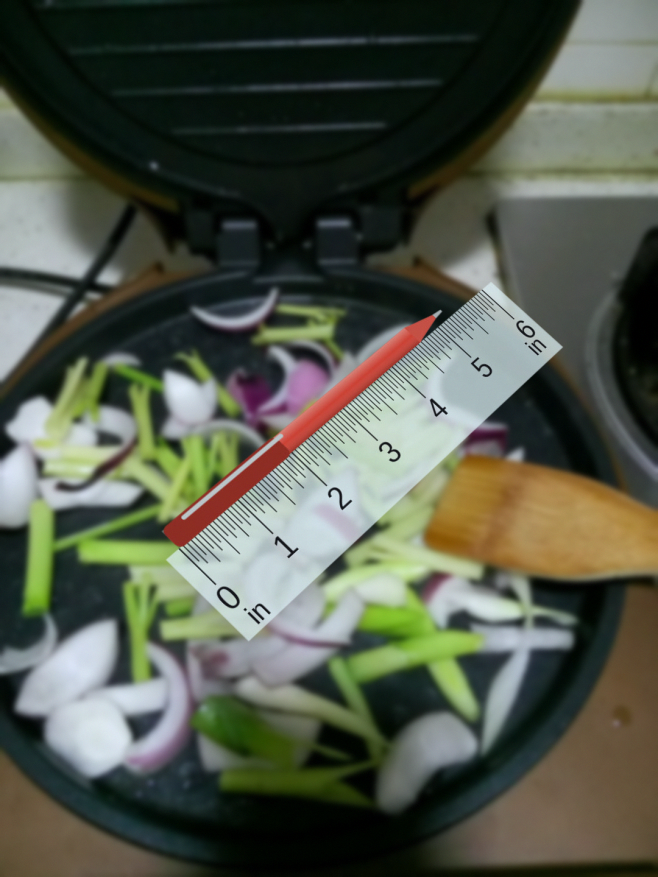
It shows 5.25
